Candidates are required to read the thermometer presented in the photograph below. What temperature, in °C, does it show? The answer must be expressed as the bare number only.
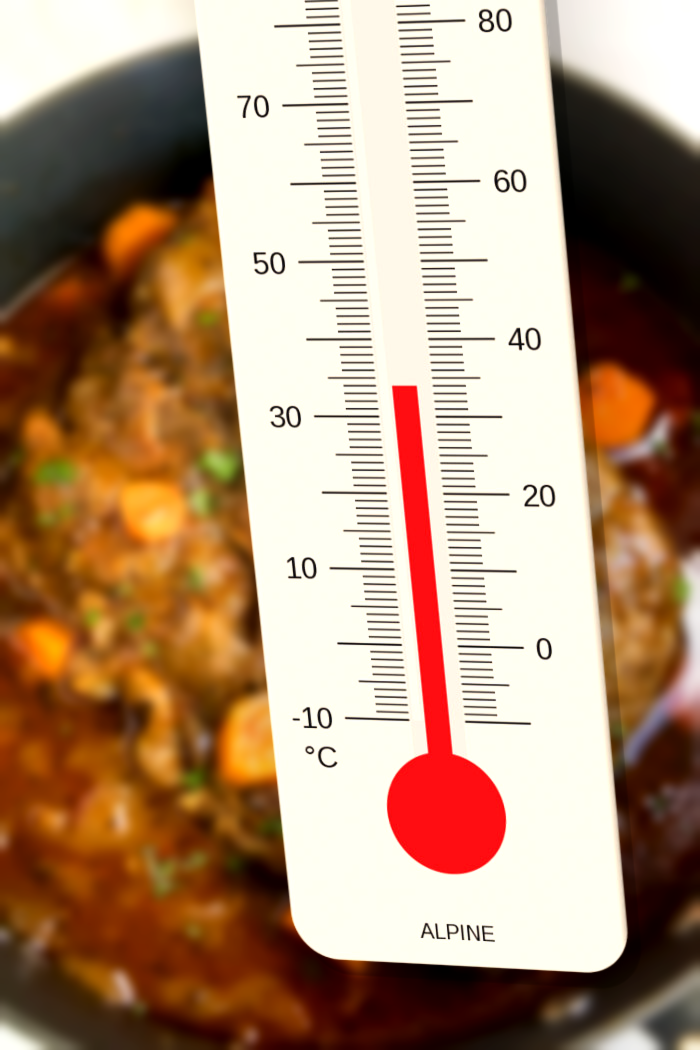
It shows 34
